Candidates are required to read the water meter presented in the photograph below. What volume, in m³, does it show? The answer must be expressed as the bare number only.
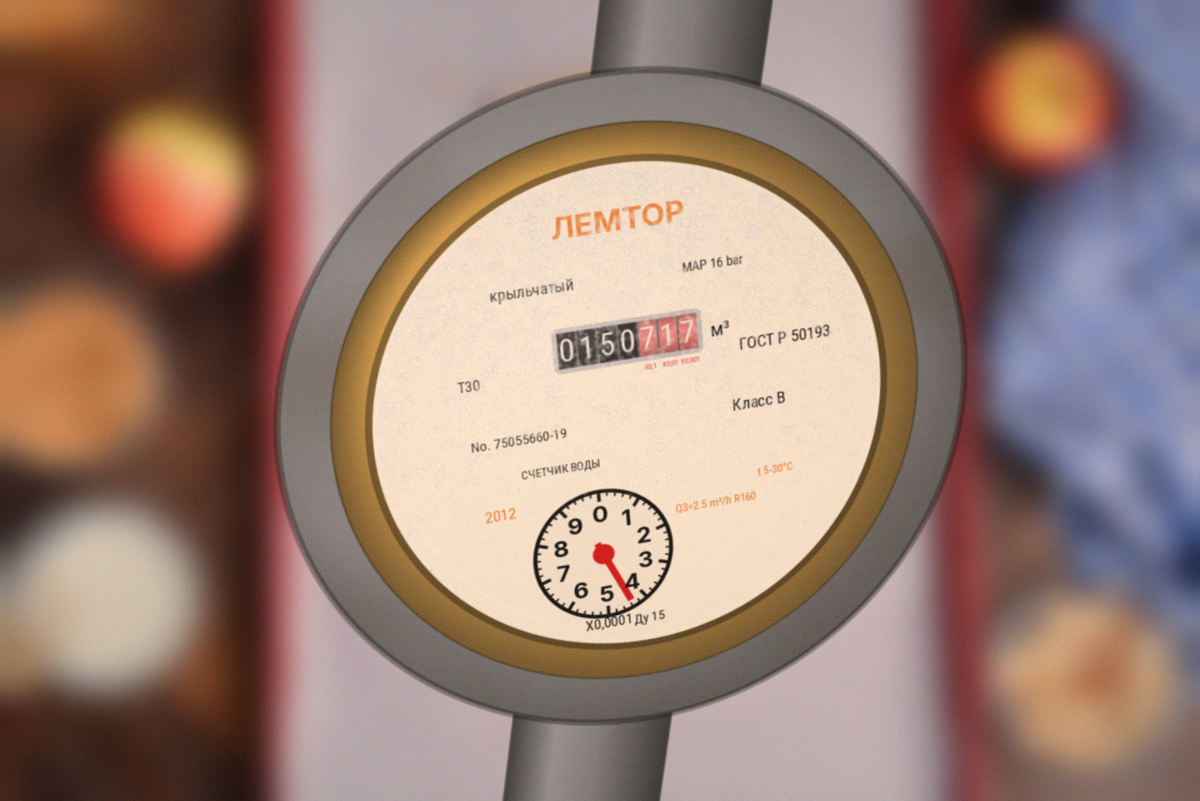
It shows 150.7174
